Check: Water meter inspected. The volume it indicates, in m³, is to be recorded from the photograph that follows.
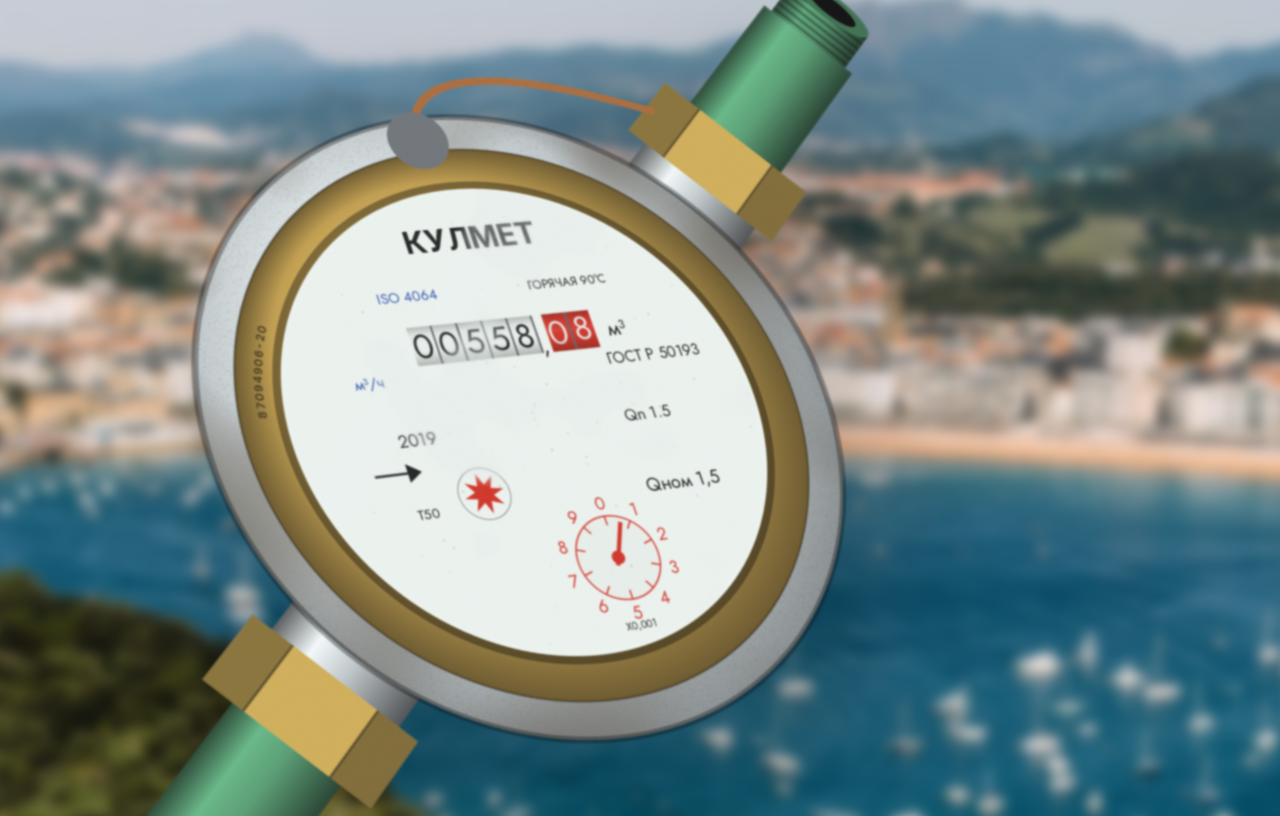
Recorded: 558.080 m³
